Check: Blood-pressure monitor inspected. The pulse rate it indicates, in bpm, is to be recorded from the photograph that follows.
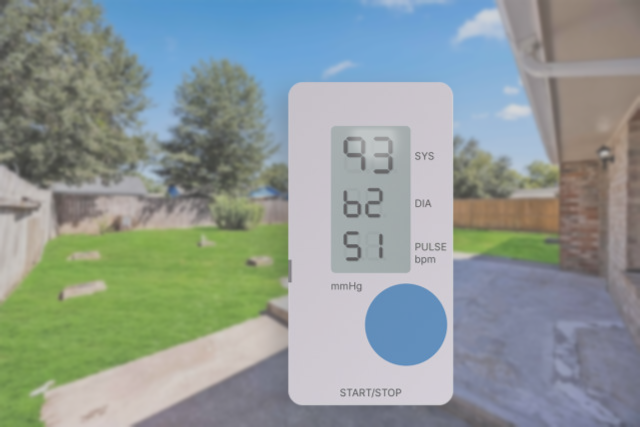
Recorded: 51 bpm
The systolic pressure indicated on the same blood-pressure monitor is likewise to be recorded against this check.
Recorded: 93 mmHg
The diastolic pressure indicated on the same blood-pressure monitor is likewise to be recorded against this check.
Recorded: 62 mmHg
